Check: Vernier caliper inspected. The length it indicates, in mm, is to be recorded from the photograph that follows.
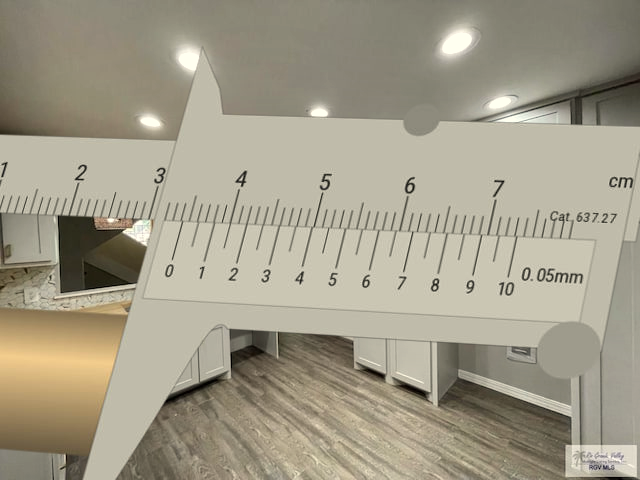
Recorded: 34.2 mm
